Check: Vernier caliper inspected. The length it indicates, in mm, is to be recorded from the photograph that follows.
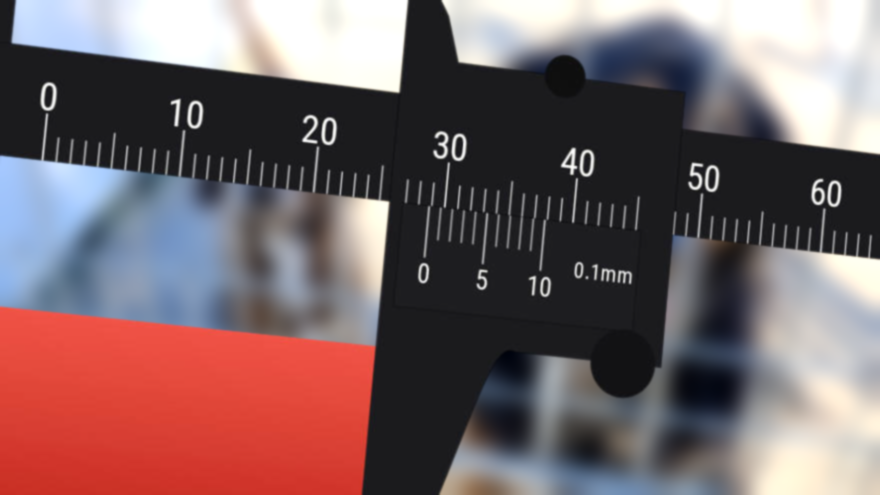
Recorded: 28.8 mm
